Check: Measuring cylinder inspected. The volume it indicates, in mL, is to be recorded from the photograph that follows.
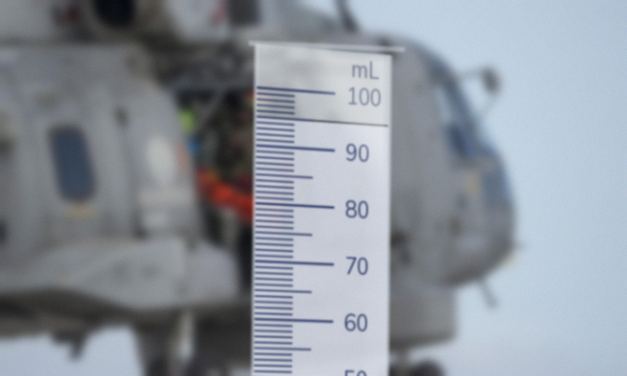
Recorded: 95 mL
